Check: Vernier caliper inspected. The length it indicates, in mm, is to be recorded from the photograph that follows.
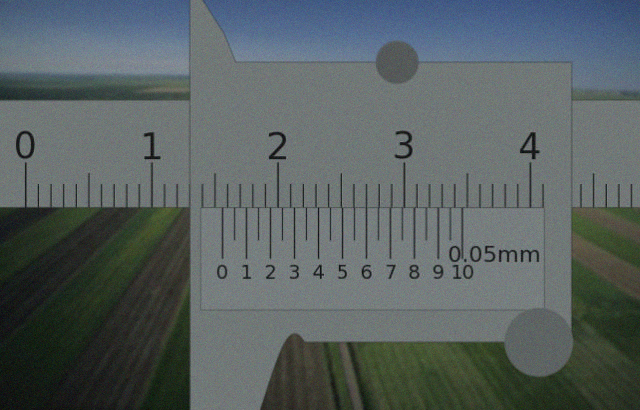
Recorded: 15.6 mm
